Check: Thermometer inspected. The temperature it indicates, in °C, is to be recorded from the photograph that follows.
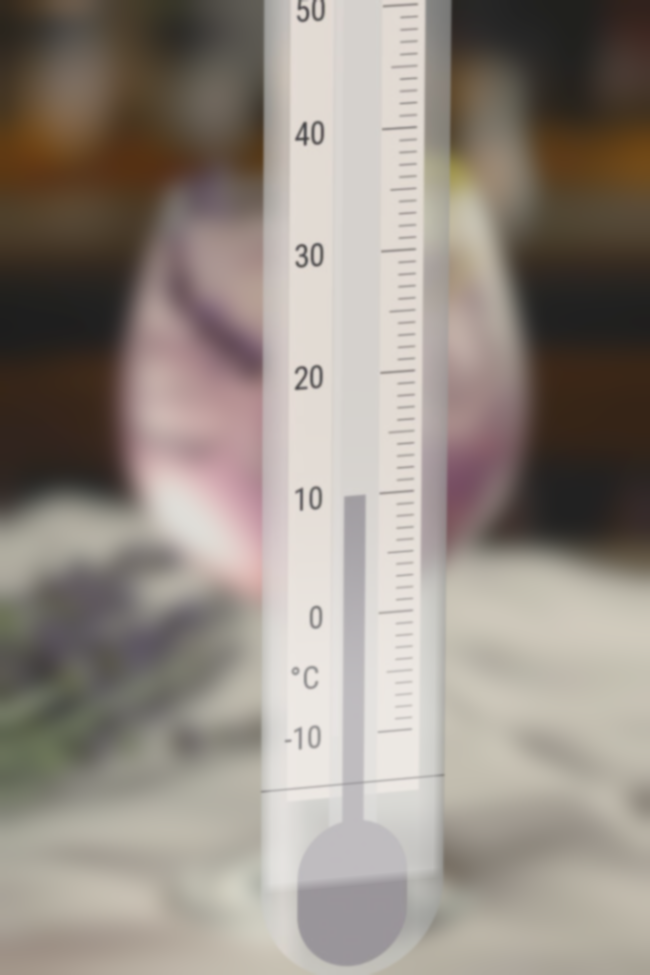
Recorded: 10 °C
